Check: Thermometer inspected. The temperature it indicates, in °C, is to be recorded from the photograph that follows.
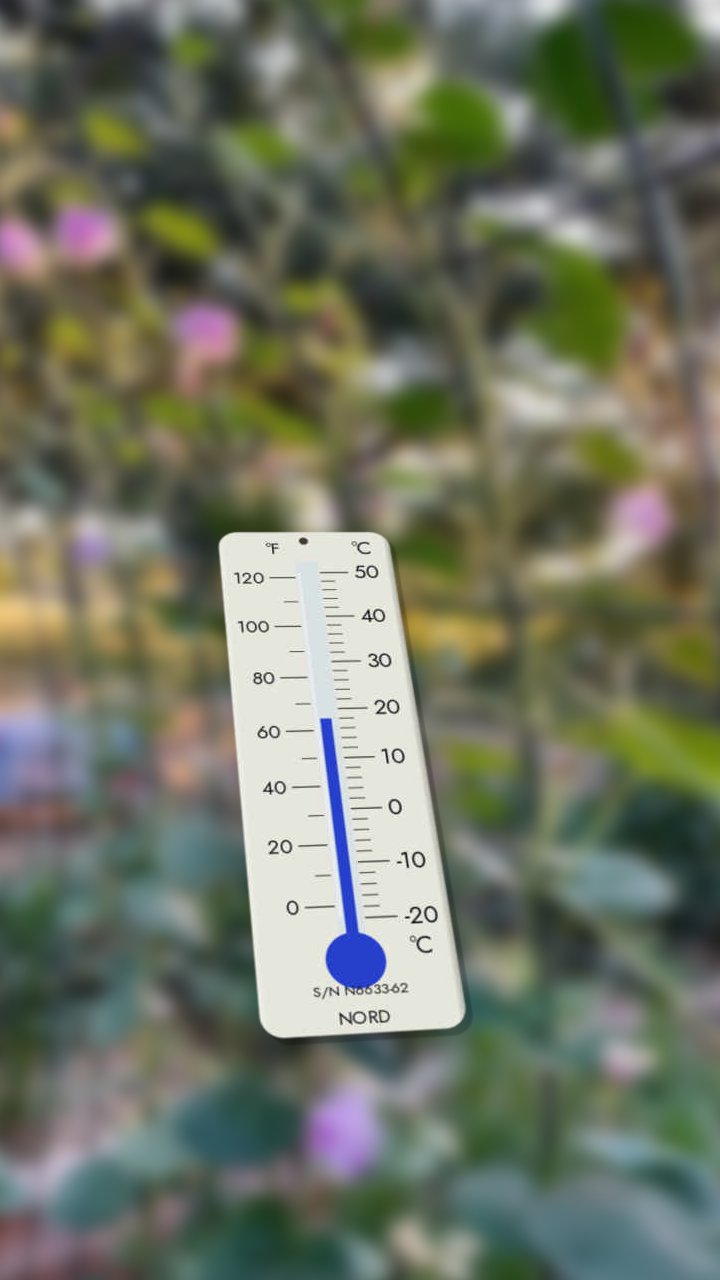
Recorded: 18 °C
